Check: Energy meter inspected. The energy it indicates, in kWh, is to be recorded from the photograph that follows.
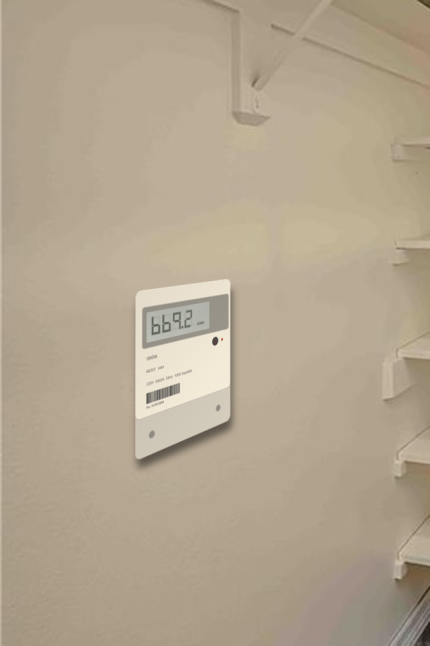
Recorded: 669.2 kWh
